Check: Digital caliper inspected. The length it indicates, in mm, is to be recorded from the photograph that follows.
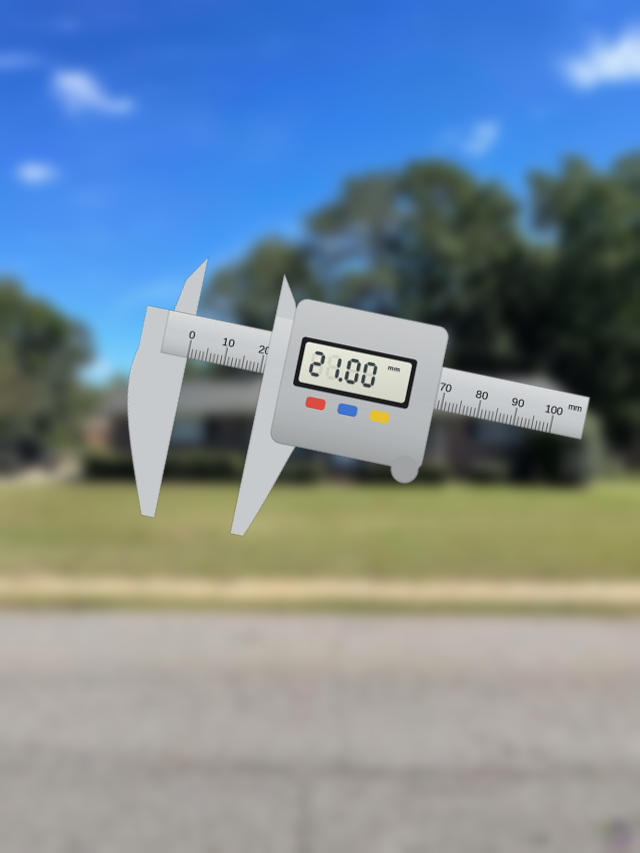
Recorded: 21.00 mm
